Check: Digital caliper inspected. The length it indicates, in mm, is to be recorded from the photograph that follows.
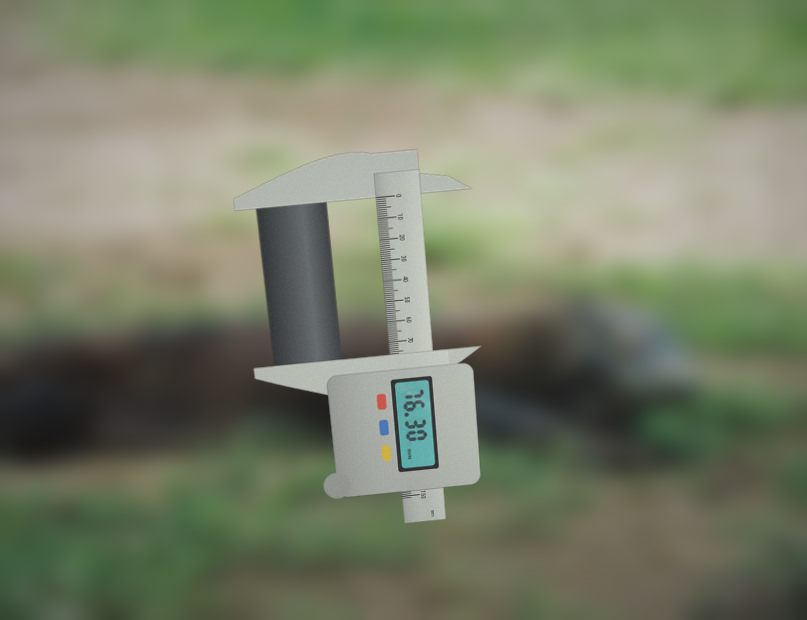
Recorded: 76.30 mm
